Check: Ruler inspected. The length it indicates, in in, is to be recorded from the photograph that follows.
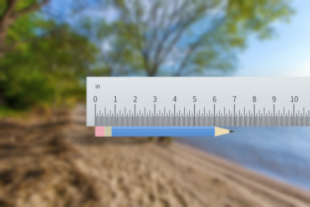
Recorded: 7 in
